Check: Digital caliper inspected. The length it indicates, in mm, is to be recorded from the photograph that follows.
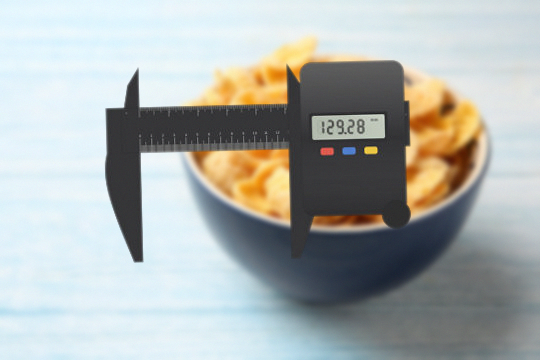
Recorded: 129.28 mm
